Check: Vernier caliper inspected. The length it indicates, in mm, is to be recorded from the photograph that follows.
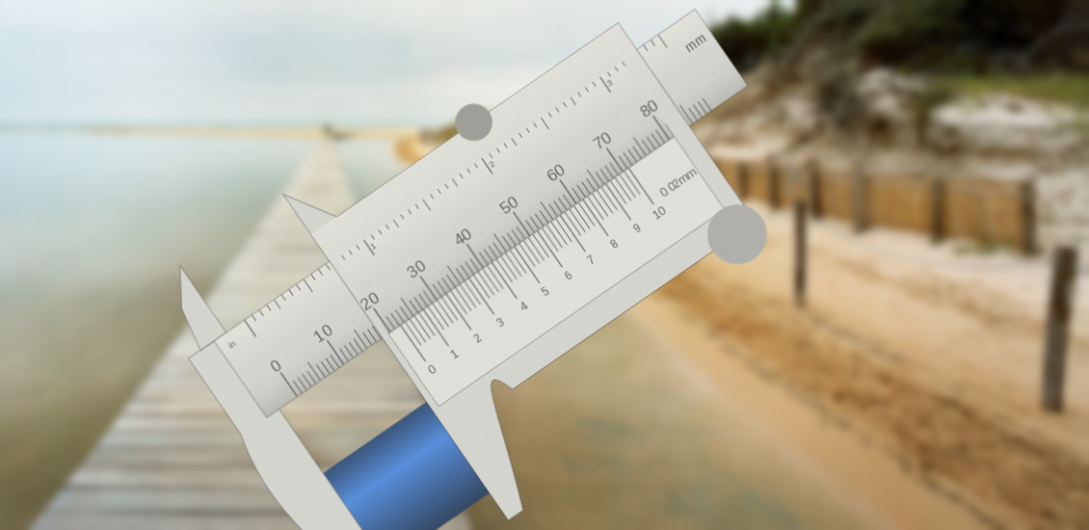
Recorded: 22.2 mm
